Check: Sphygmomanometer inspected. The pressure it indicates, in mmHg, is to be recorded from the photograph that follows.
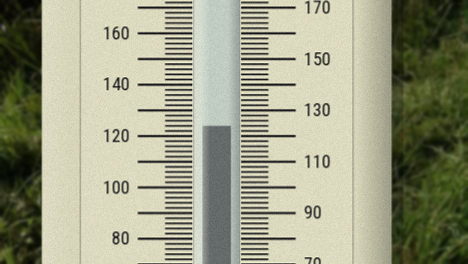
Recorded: 124 mmHg
